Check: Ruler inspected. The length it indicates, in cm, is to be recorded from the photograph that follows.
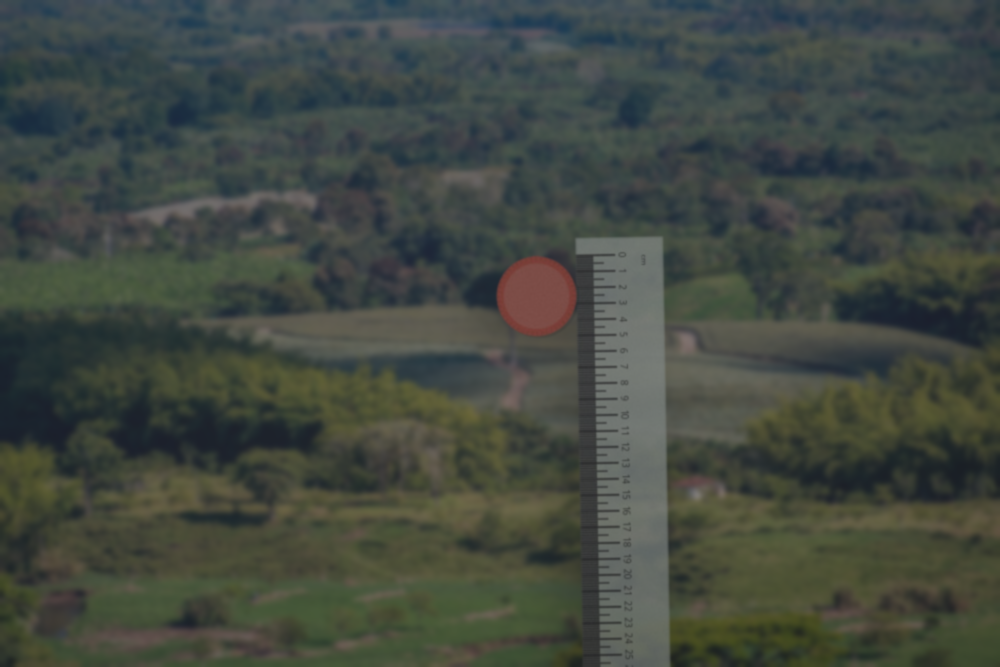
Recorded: 5 cm
